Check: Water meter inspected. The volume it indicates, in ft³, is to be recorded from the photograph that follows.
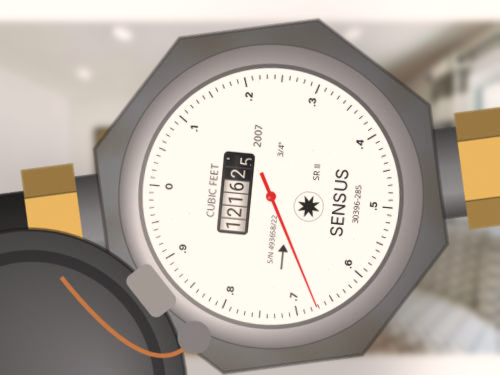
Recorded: 121624.67 ft³
